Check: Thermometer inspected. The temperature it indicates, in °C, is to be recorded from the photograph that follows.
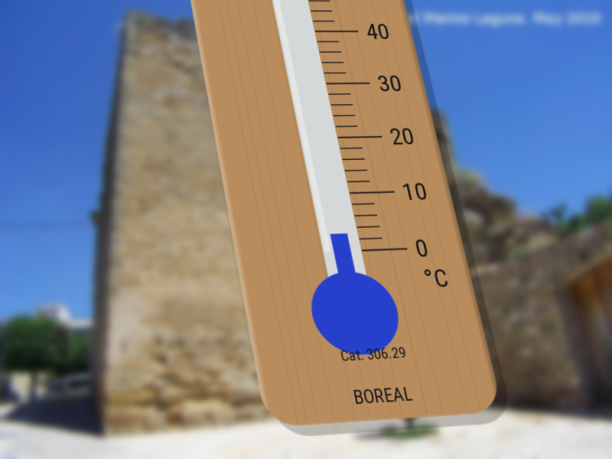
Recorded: 3 °C
